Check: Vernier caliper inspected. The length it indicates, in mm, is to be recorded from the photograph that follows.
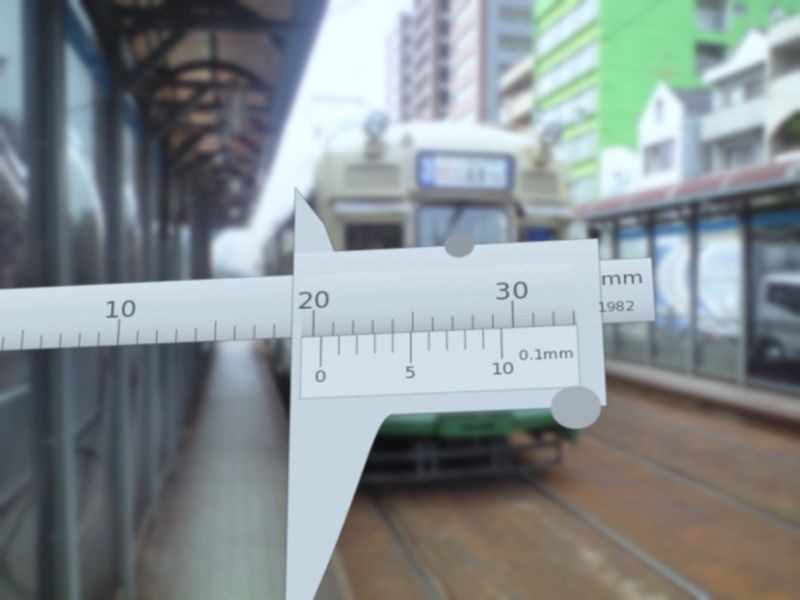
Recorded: 20.4 mm
